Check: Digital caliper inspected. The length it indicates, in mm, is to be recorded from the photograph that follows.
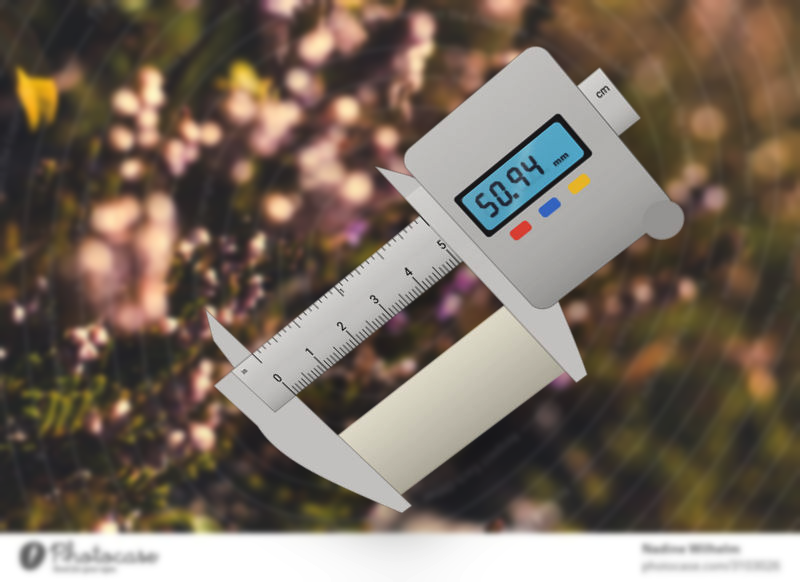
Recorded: 50.94 mm
